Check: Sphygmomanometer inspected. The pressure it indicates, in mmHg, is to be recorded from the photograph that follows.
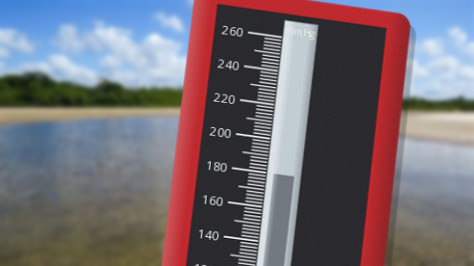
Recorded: 180 mmHg
